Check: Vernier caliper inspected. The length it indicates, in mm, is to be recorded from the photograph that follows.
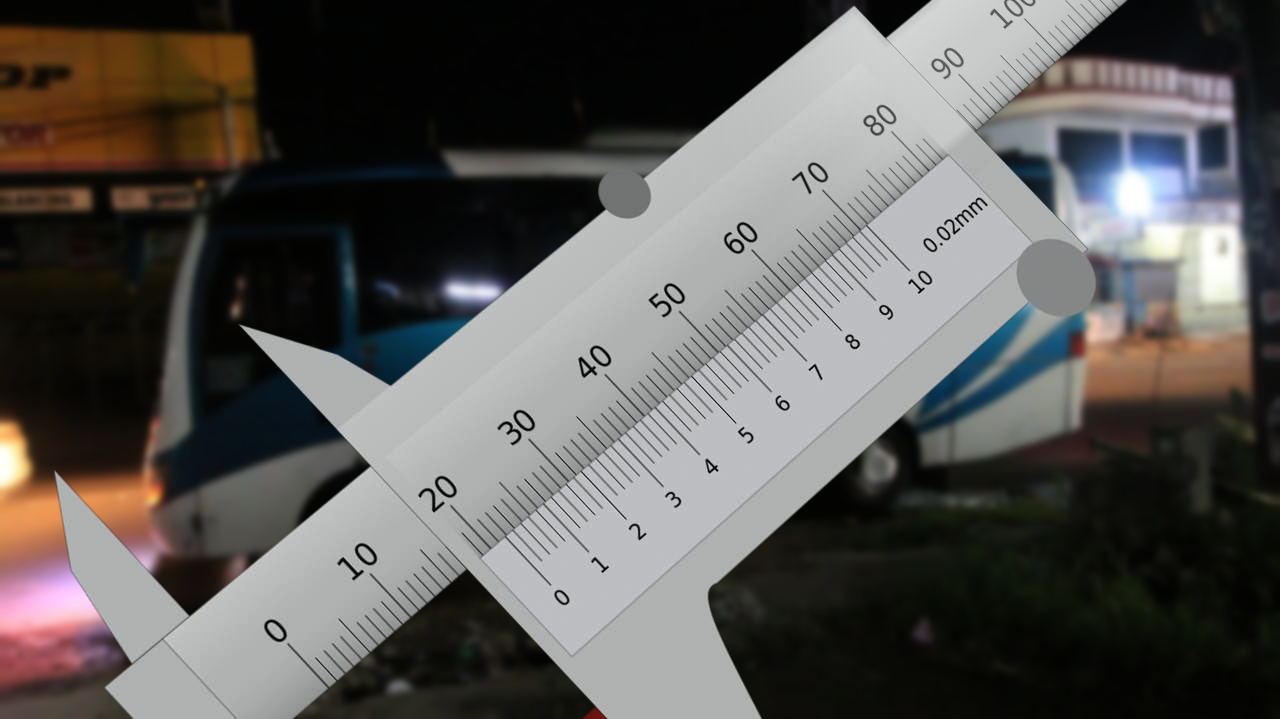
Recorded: 21.8 mm
